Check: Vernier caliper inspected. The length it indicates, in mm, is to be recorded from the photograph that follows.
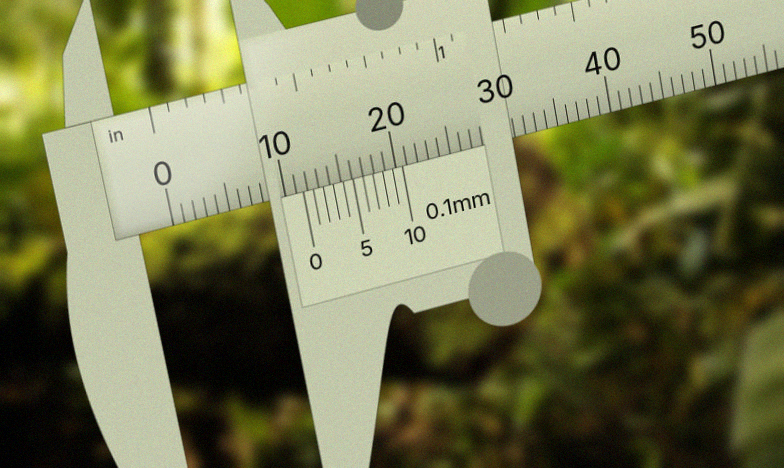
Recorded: 11.6 mm
